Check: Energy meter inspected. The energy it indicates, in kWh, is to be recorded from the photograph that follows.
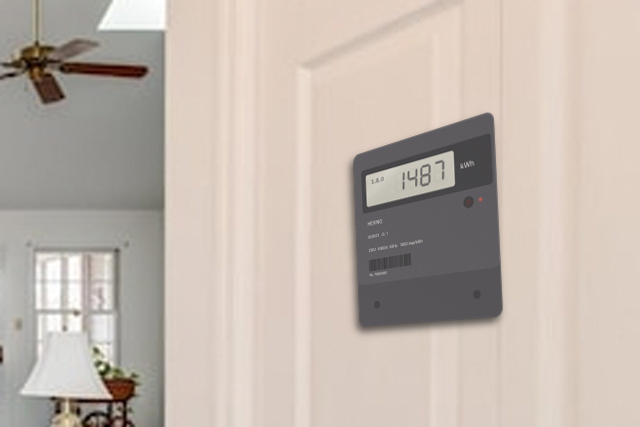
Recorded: 1487 kWh
